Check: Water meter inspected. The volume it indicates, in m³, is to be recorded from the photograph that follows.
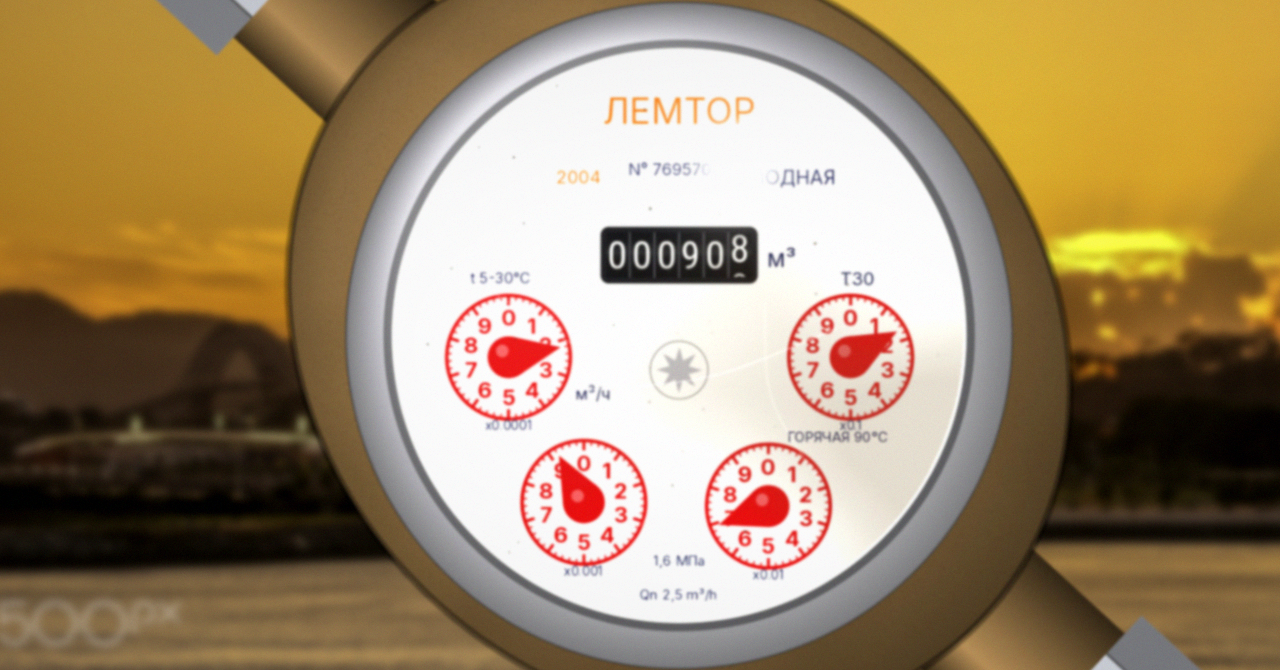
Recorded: 908.1692 m³
